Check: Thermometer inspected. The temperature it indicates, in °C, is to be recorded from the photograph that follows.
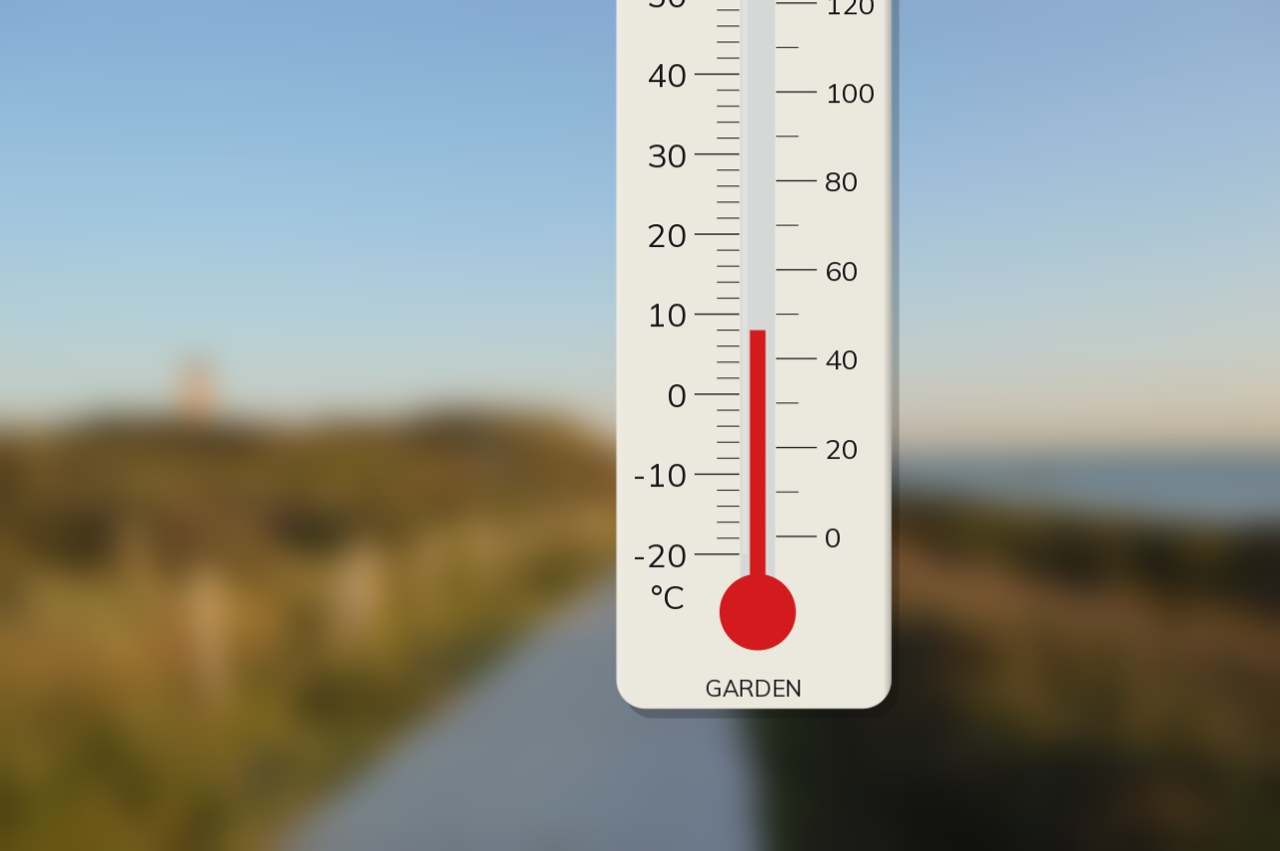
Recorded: 8 °C
